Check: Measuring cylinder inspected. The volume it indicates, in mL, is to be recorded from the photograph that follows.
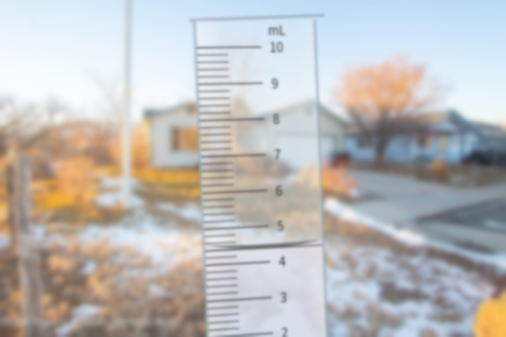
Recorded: 4.4 mL
